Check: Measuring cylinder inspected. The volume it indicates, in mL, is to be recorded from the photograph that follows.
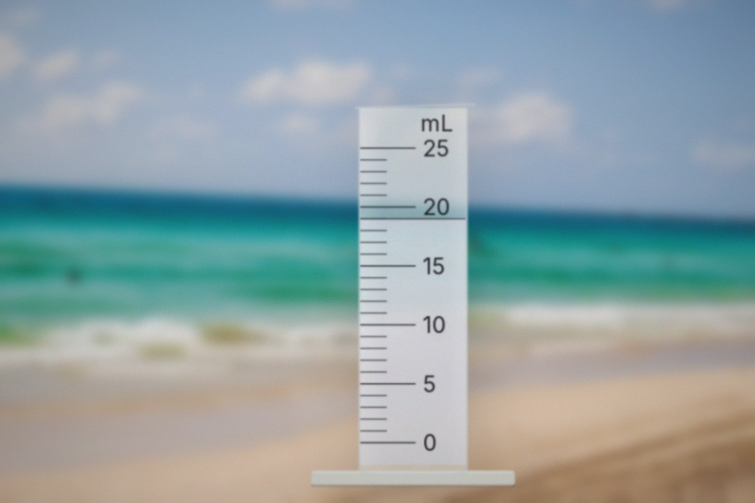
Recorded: 19 mL
